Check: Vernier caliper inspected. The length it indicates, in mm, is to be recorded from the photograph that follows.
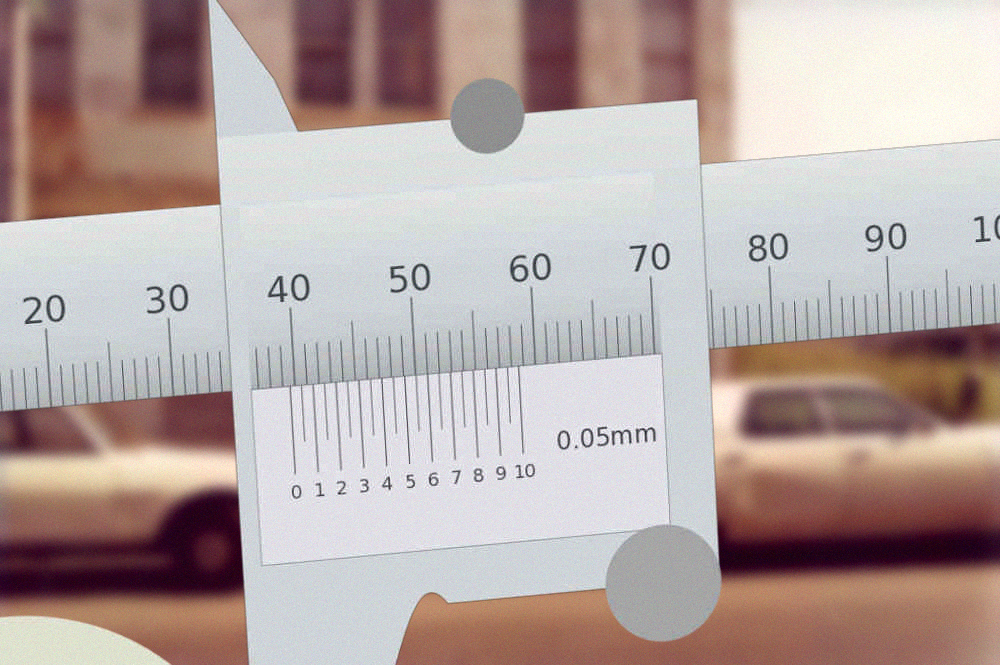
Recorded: 39.6 mm
